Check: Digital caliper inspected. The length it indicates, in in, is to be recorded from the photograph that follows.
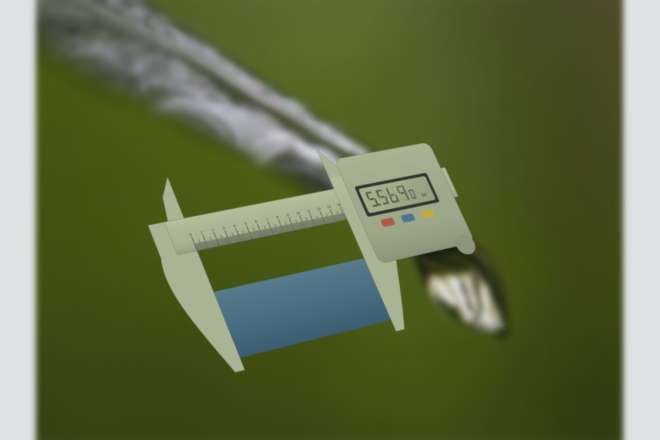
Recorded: 5.5690 in
